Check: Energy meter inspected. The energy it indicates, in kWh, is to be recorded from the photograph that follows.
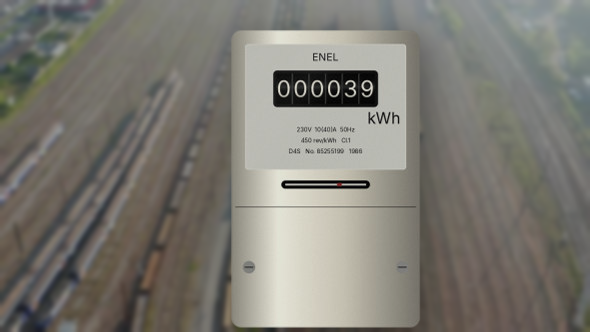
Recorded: 39 kWh
